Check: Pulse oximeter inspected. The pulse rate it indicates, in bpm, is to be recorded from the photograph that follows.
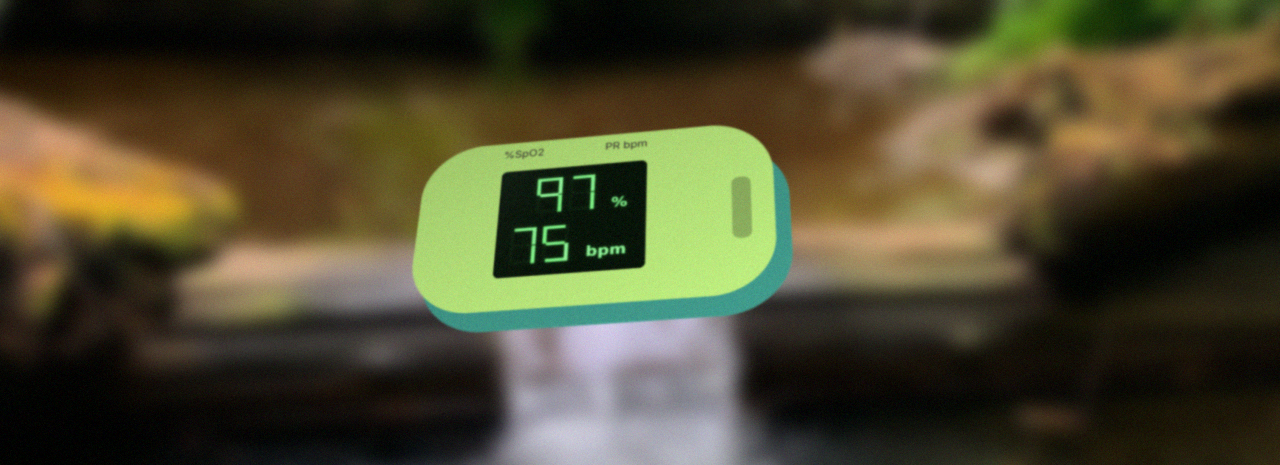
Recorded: 75 bpm
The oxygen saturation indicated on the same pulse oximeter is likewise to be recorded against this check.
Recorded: 97 %
